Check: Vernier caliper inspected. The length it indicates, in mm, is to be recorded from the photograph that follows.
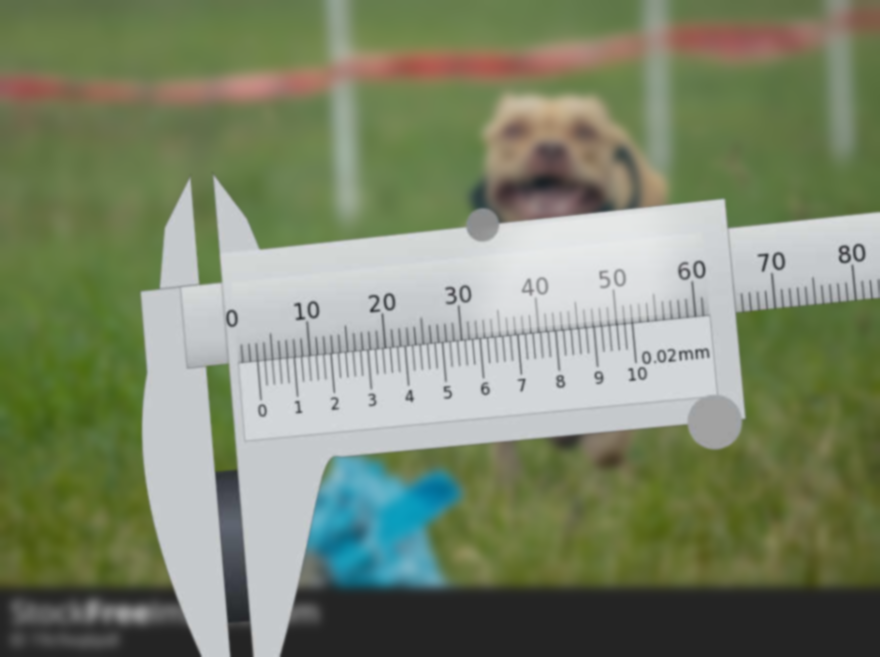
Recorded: 3.0 mm
